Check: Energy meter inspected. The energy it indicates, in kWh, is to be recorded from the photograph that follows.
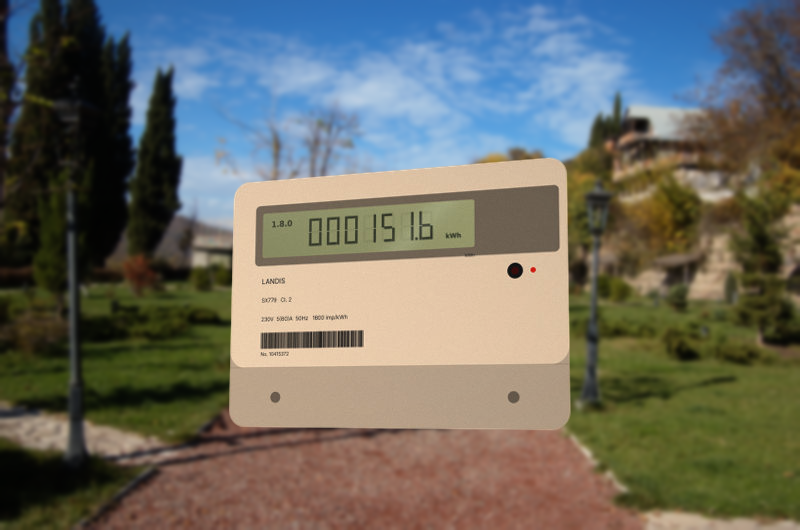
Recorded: 151.6 kWh
